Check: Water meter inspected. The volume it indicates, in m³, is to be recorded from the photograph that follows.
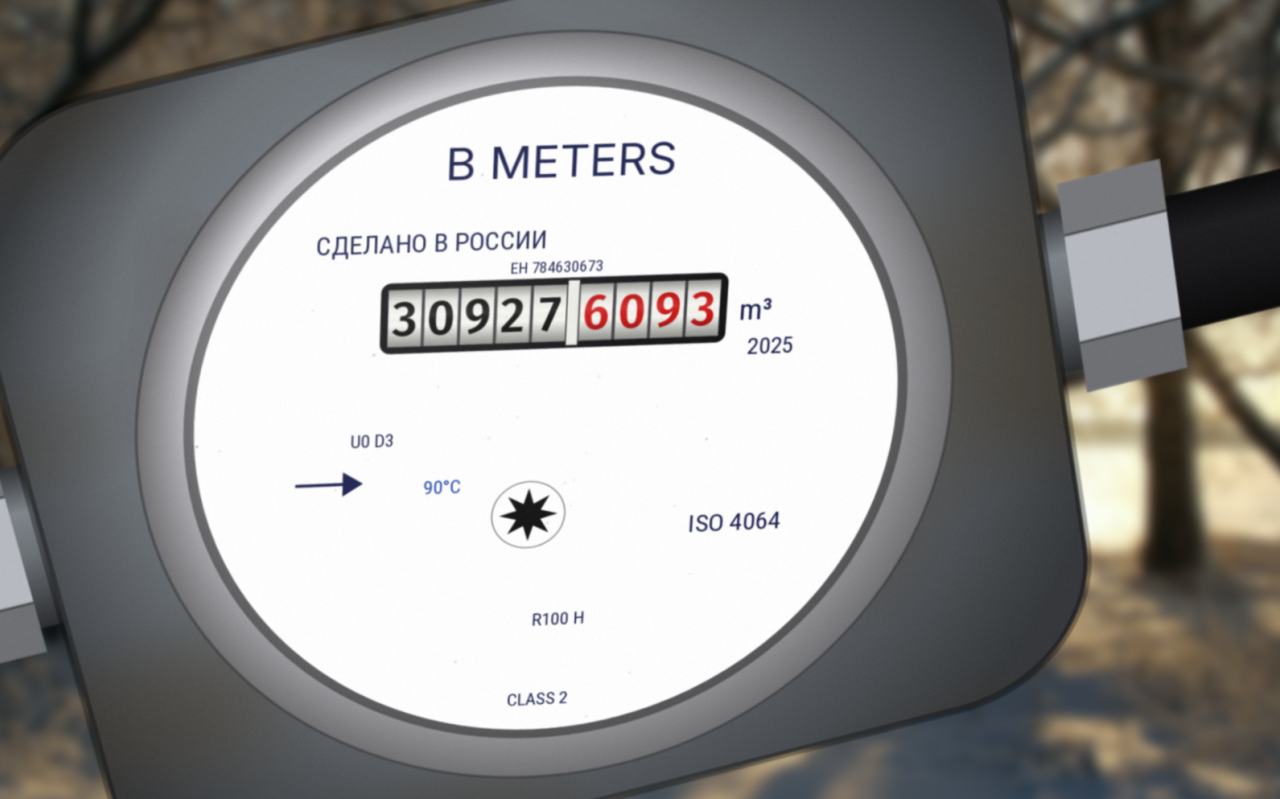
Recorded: 30927.6093 m³
